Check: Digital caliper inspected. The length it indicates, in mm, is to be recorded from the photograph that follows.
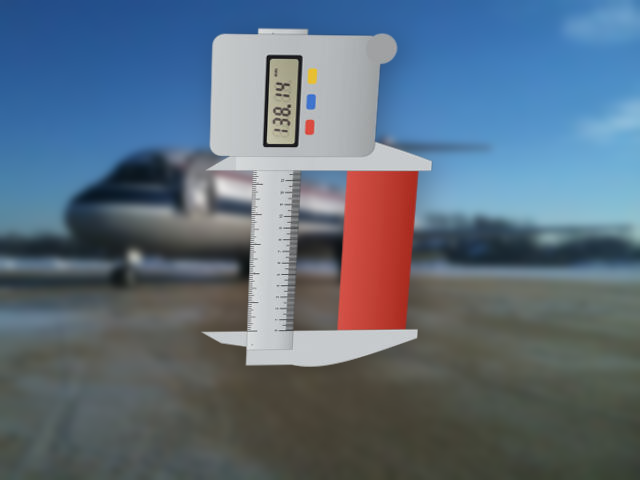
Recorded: 138.14 mm
